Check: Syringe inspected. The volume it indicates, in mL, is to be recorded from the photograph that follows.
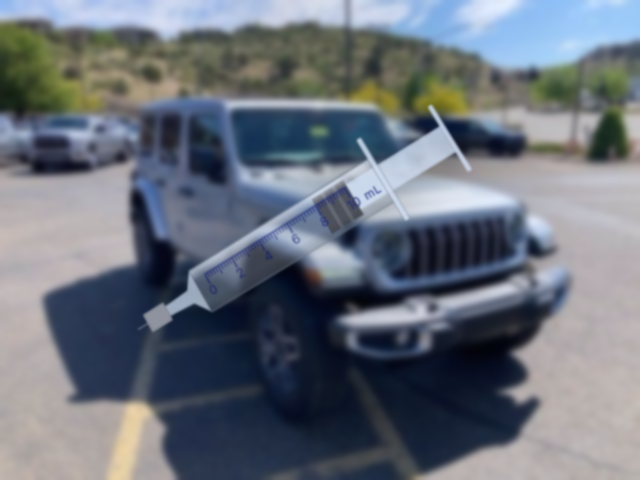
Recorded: 8 mL
